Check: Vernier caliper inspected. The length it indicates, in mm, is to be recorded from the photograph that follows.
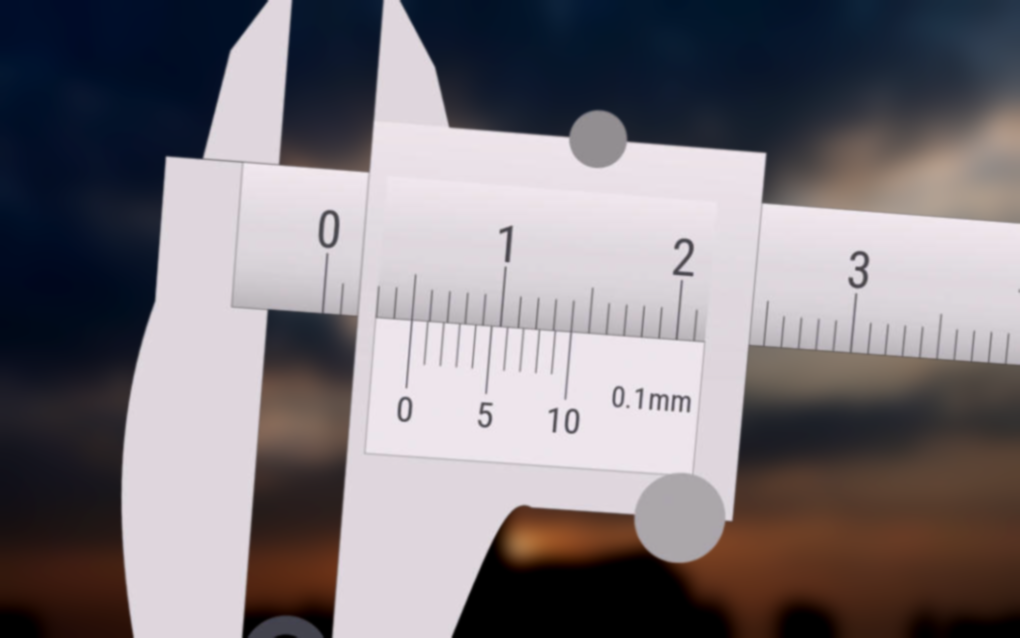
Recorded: 5.0 mm
